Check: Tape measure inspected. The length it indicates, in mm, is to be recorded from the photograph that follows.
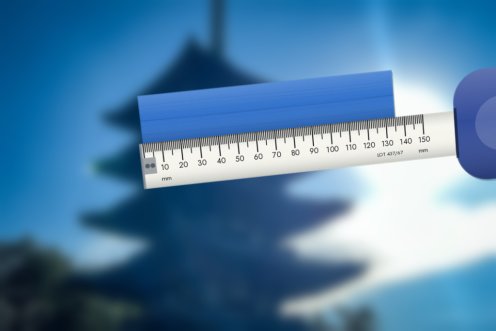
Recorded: 135 mm
